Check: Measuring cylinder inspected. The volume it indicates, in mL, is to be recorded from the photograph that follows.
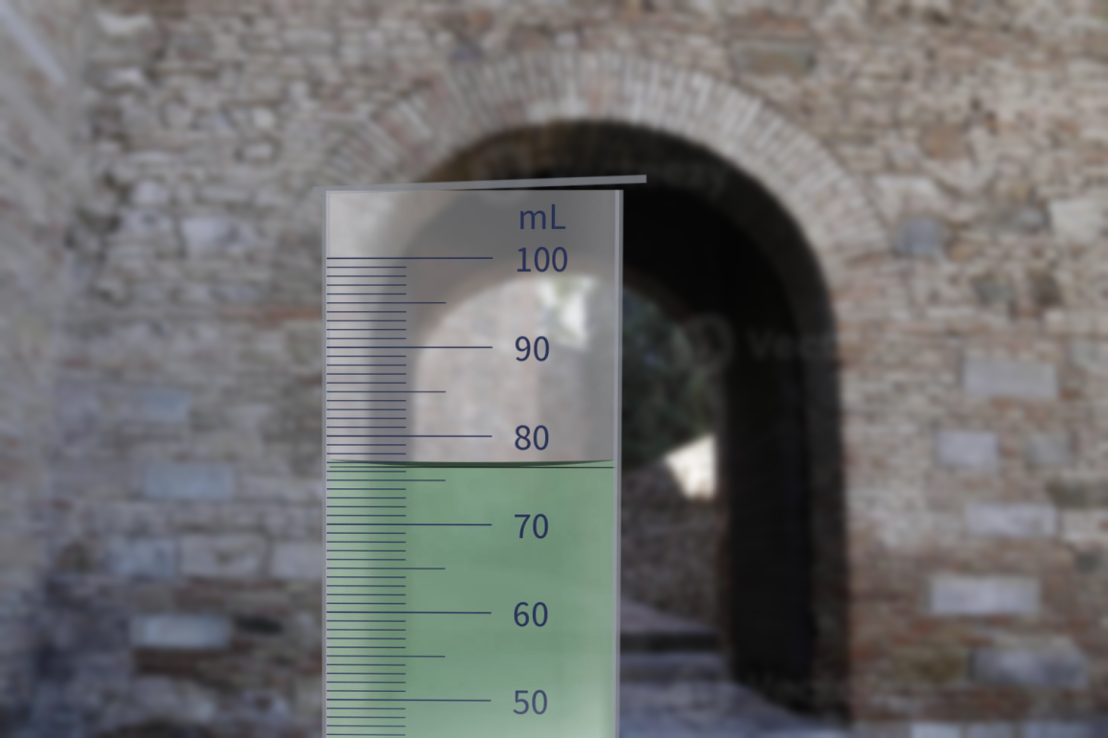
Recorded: 76.5 mL
